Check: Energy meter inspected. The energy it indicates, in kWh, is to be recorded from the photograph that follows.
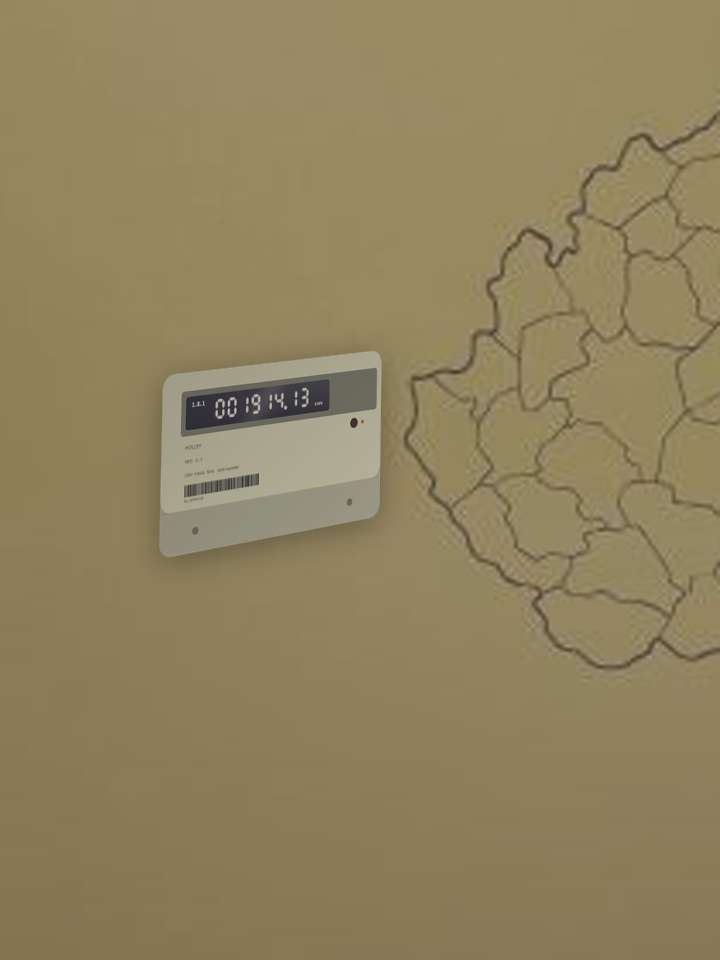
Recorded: 1914.13 kWh
